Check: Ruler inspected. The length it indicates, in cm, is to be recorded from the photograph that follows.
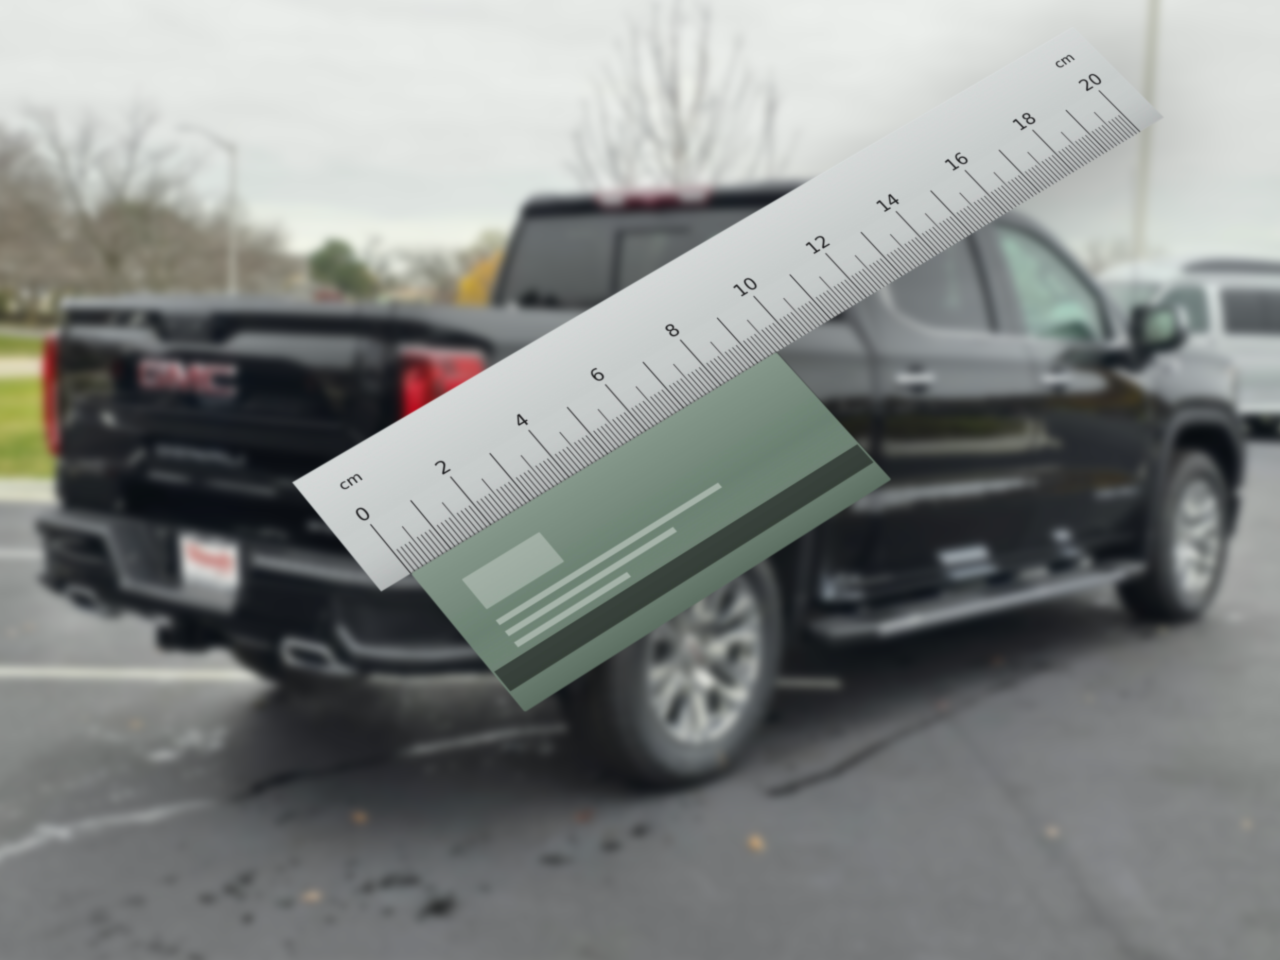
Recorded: 9.5 cm
